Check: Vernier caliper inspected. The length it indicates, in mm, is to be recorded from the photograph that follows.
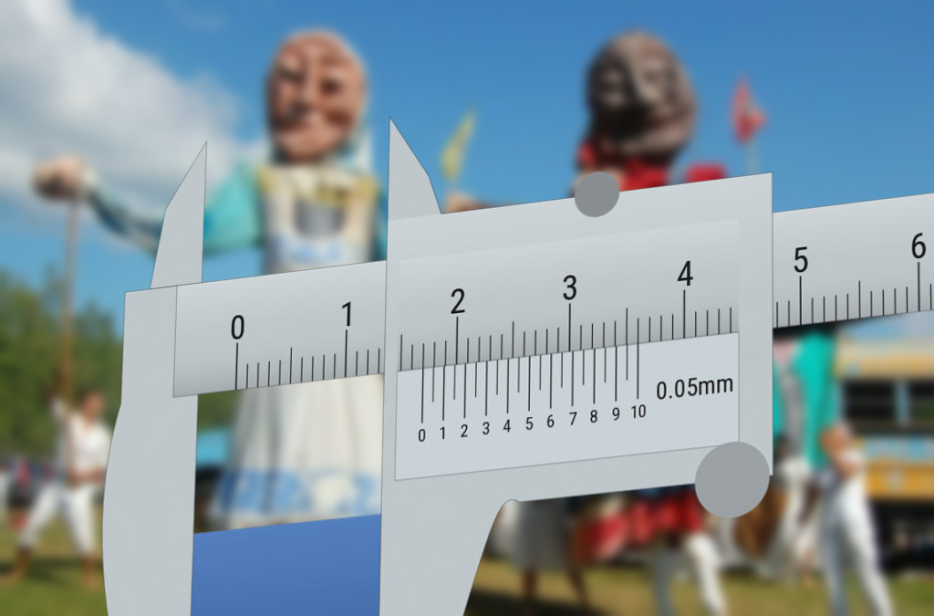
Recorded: 17.0 mm
